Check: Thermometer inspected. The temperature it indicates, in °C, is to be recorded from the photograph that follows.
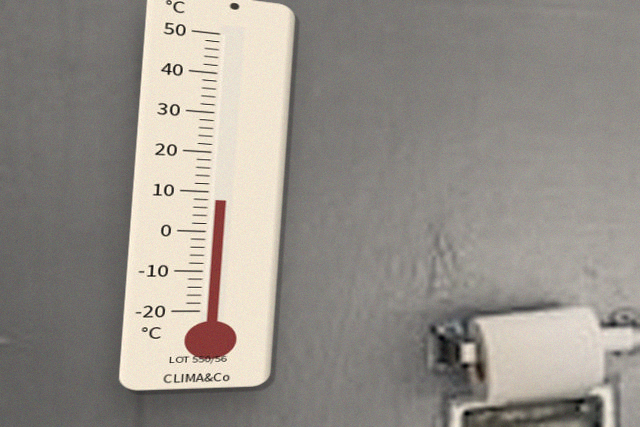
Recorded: 8 °C
